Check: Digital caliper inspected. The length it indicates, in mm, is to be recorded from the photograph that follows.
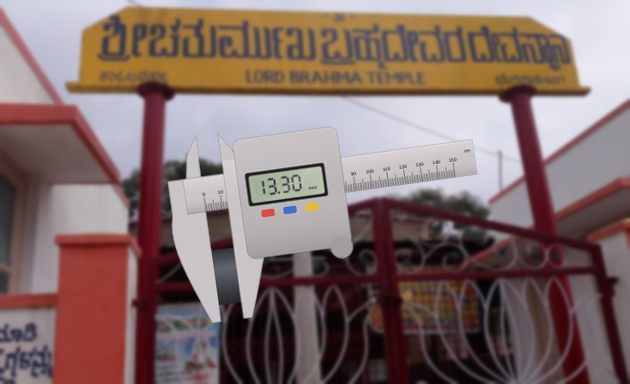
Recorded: 13.30 mm
